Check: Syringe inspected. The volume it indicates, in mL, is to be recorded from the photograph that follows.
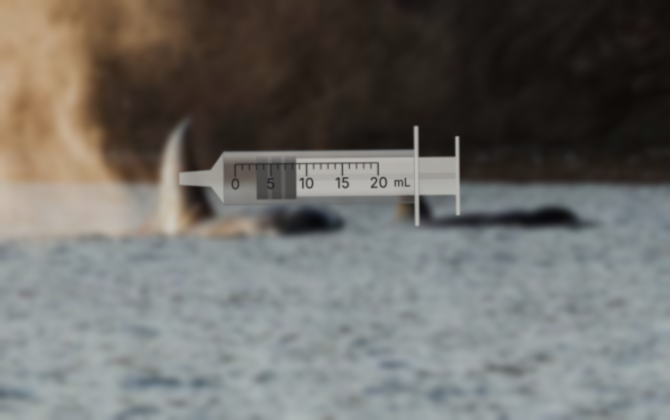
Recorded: 3 mL
